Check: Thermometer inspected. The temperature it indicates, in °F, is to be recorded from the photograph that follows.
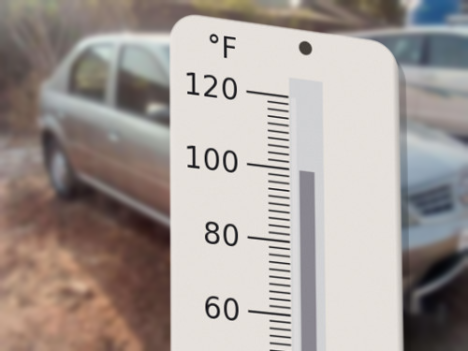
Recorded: 100 °F
